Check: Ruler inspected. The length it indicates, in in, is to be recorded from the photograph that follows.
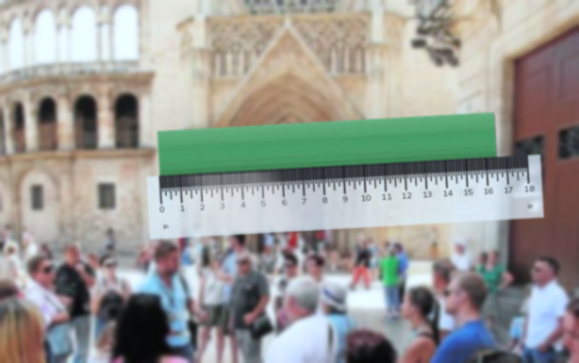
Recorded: 16.5 in
